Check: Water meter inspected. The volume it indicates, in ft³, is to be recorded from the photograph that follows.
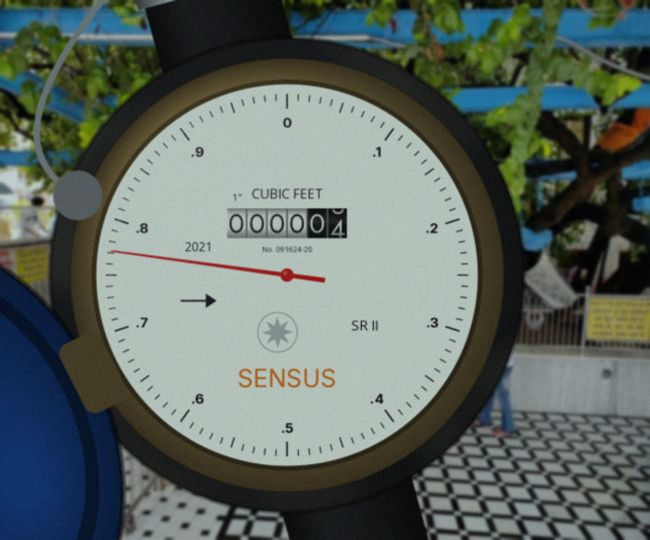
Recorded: 3.77 ft³
